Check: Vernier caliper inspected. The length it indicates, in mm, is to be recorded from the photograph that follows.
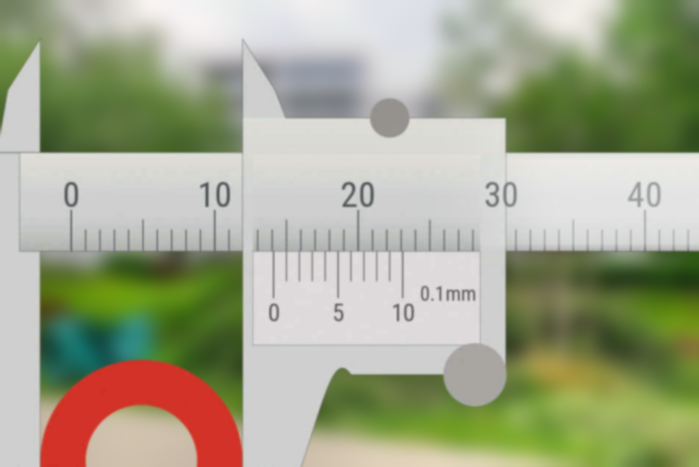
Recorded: 14.1 mm
